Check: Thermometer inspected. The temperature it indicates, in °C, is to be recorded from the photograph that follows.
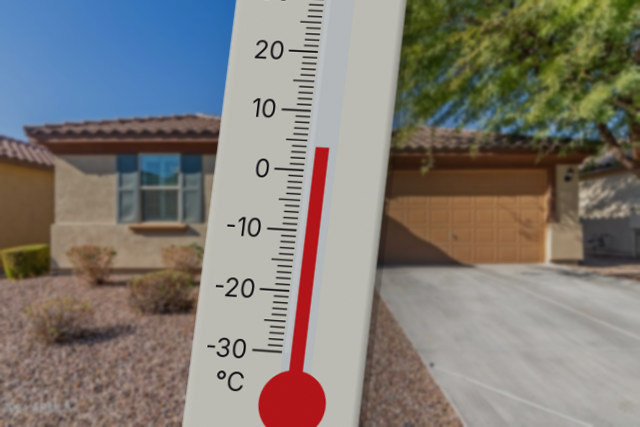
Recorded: 4 °C
